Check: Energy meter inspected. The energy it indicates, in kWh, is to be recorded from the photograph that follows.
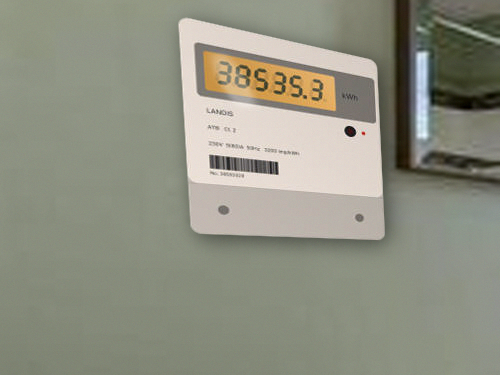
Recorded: 38535.3 kWh
